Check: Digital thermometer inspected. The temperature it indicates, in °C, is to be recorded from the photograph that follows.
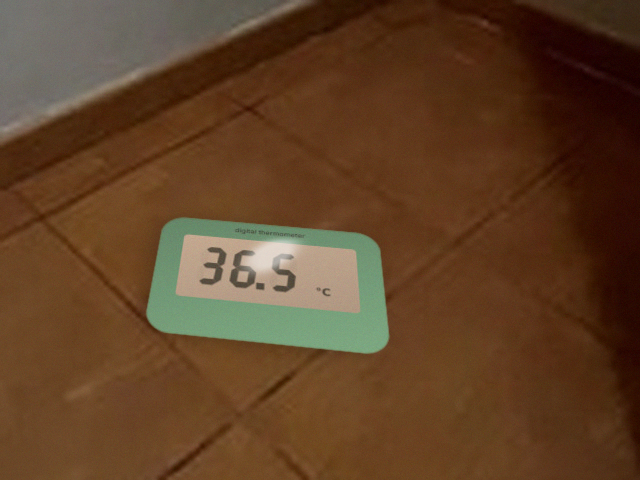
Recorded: 36.5 °C
